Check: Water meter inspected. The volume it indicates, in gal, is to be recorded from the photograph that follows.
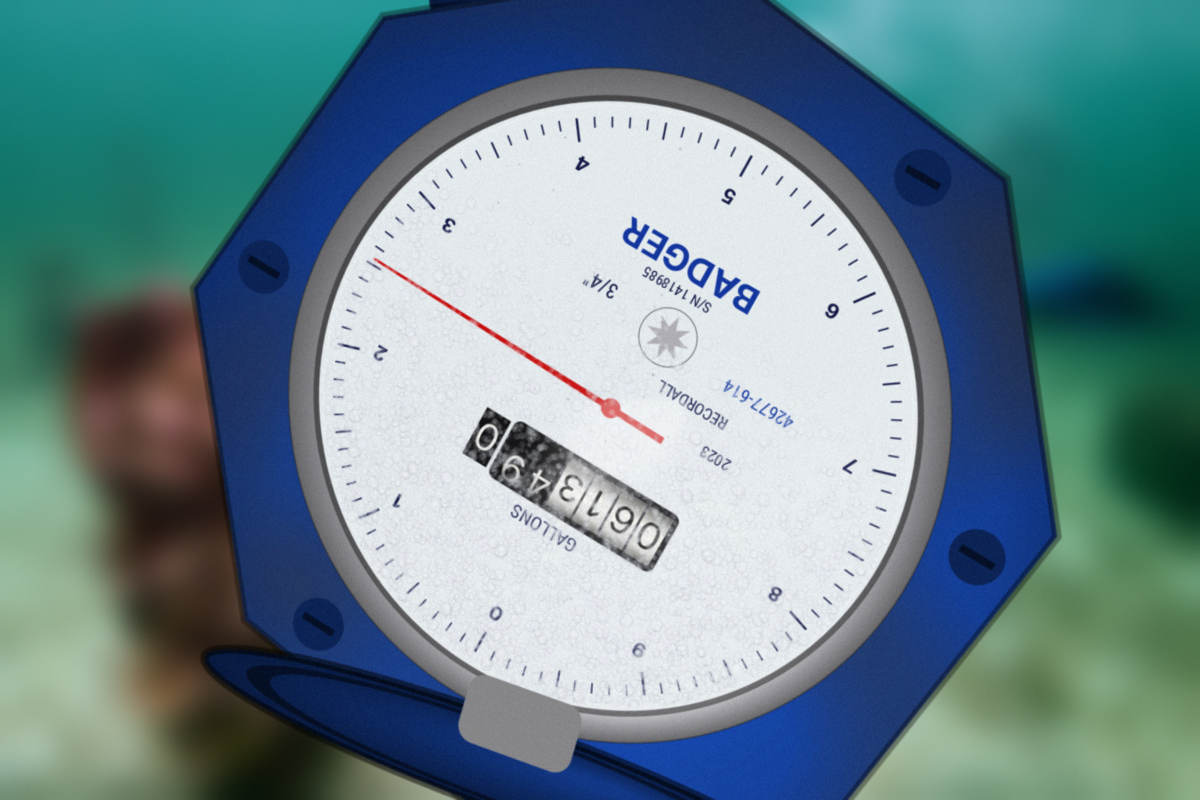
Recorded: 613492.5 gal
